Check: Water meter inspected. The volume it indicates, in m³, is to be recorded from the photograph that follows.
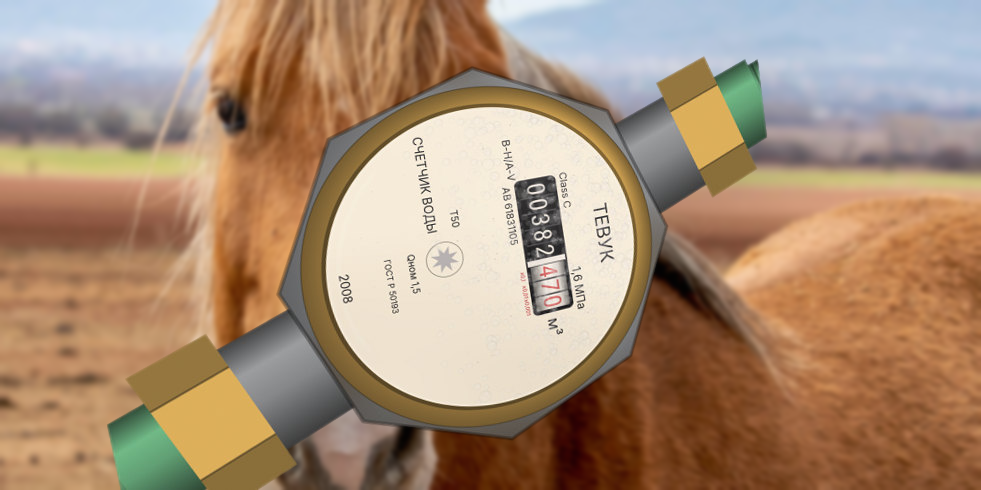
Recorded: 382.470 m³
